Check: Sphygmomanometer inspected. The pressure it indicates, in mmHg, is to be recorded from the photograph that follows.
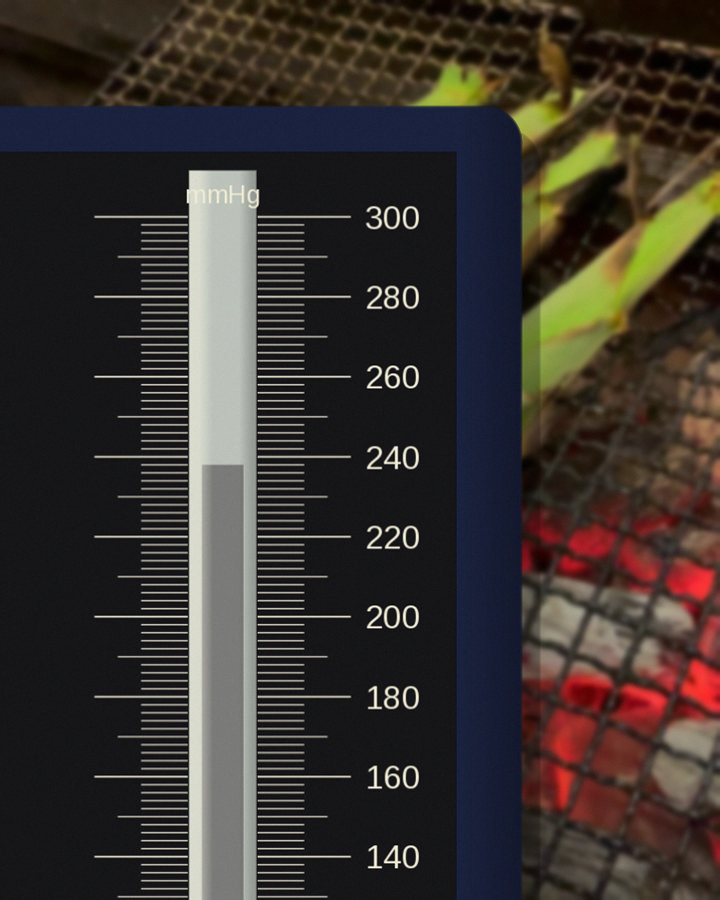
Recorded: 238 mmHg
